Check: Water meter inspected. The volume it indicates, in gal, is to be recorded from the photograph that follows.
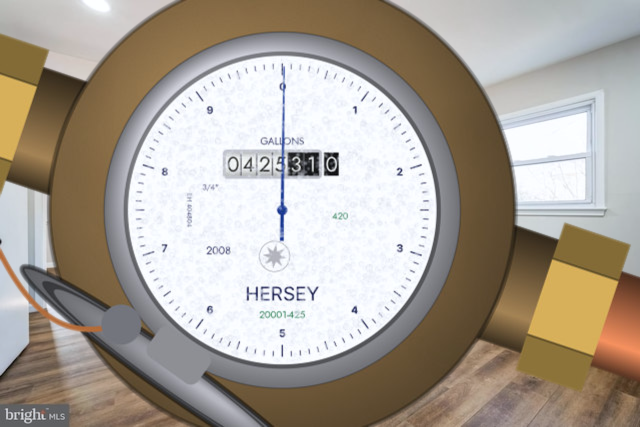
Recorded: 425310.0 gal
